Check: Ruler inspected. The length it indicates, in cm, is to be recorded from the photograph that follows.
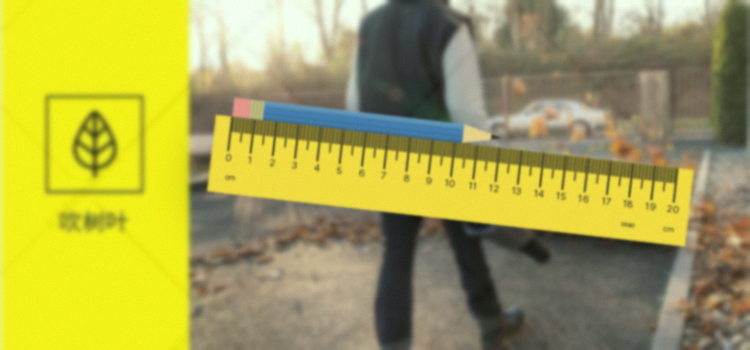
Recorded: 12 cm
